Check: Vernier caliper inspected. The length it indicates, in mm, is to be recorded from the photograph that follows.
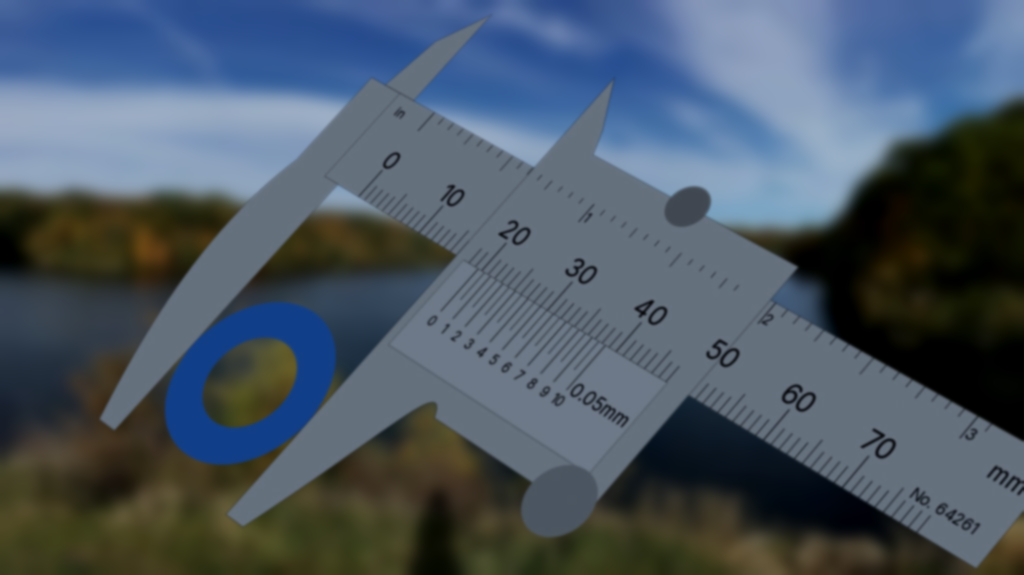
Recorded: 19.5 mm
